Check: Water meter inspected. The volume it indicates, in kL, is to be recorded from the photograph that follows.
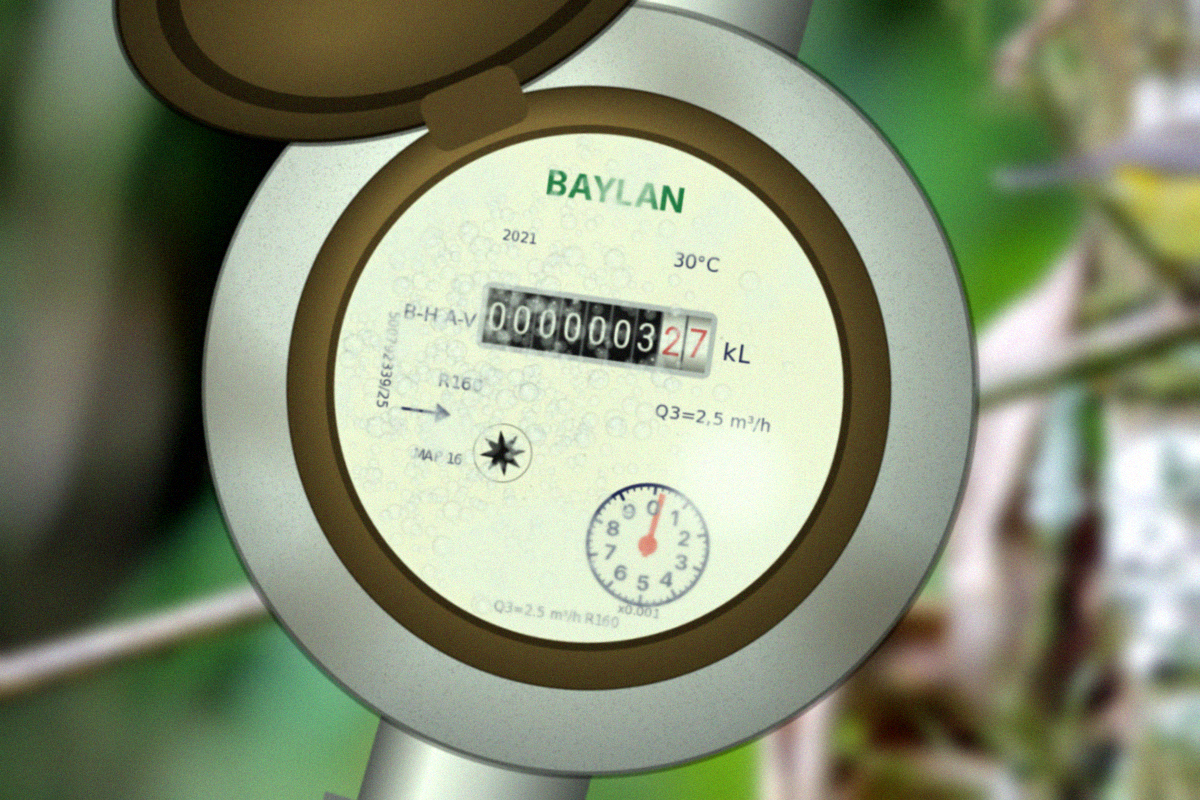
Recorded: 3.270 kL
